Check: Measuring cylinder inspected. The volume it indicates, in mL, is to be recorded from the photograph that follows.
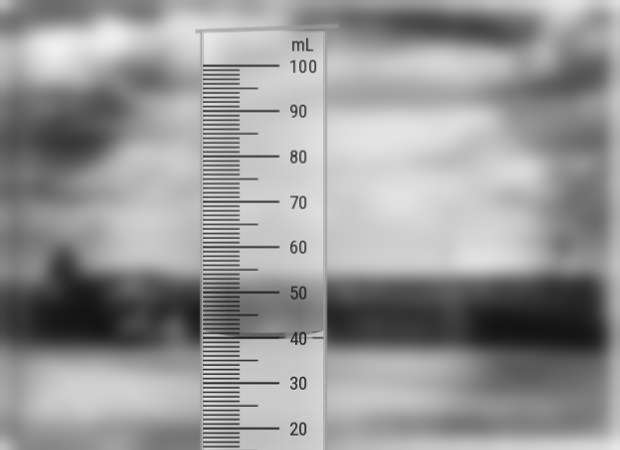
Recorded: 40 mL
